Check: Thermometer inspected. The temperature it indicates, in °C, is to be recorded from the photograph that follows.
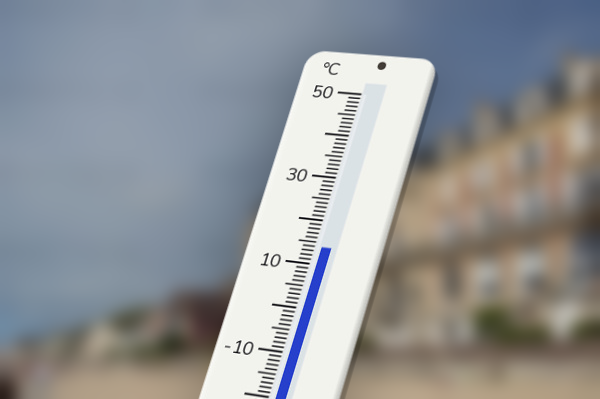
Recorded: 14 °C
